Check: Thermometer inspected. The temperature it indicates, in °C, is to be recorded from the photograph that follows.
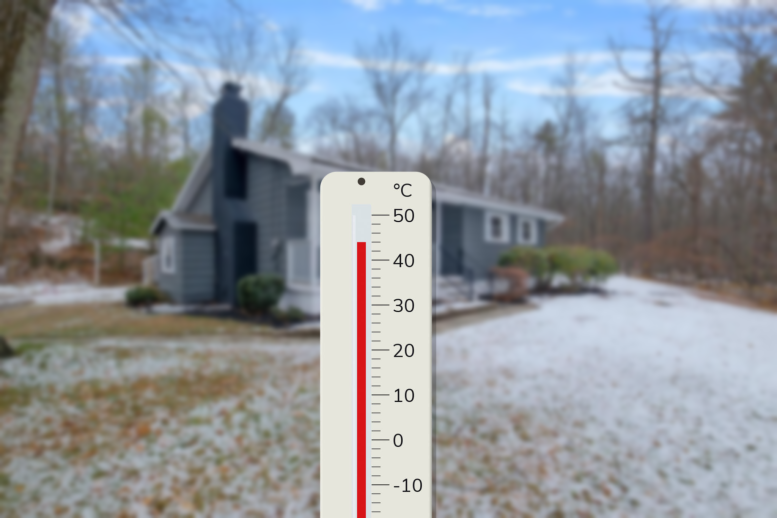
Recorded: 44 °C
